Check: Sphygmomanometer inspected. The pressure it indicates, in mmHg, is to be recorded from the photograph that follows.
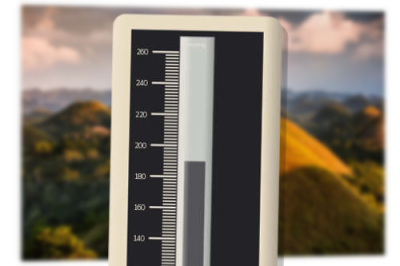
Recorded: 190 mmHg
